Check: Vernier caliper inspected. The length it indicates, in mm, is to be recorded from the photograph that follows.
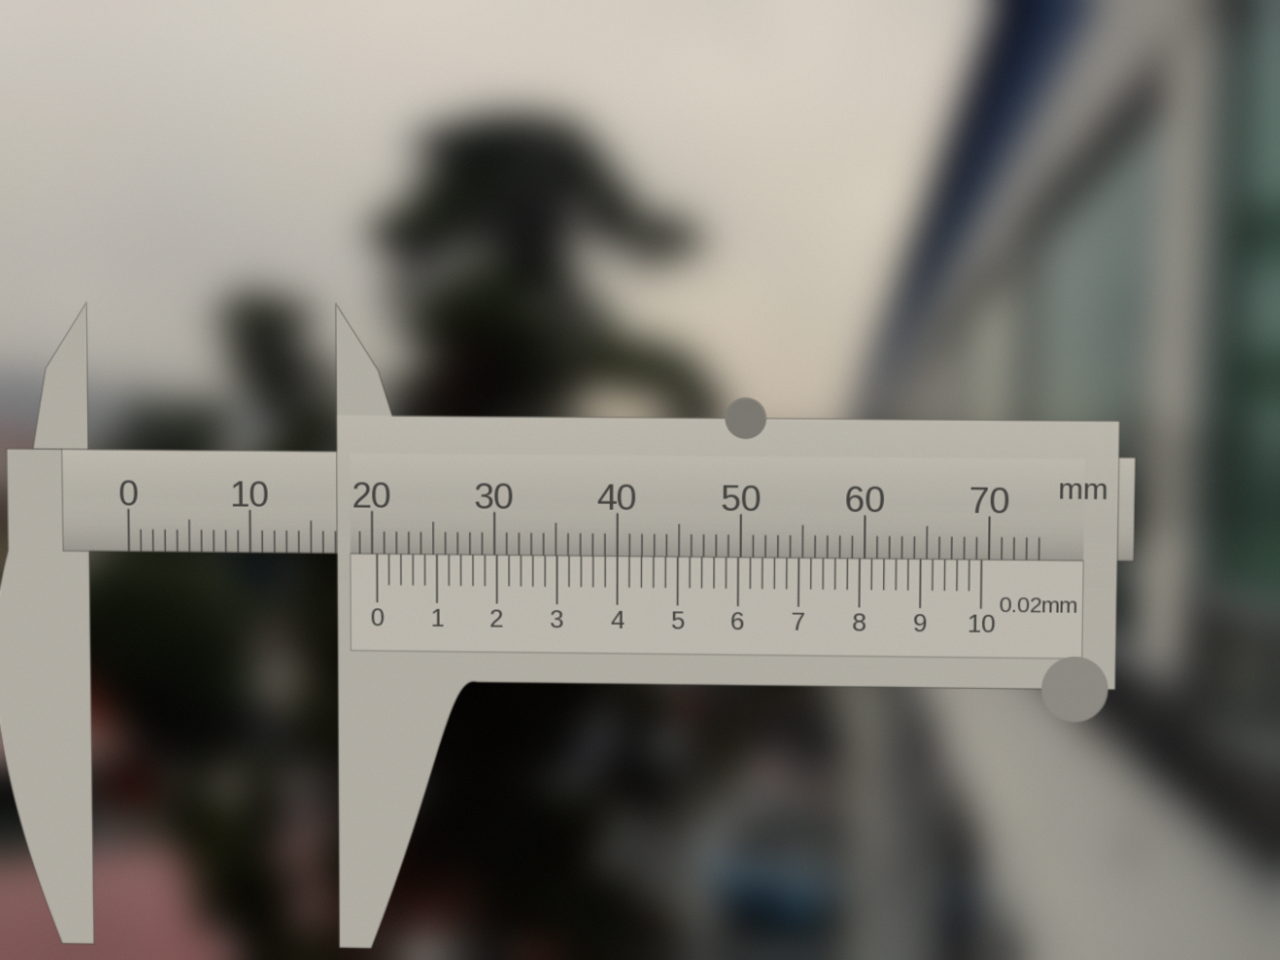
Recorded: 20.4 mm
